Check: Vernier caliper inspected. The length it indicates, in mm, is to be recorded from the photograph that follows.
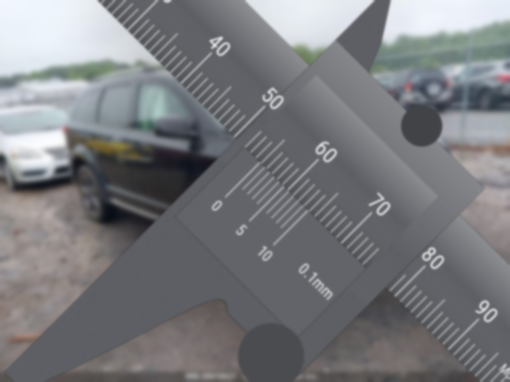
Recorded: 54.8 mm
